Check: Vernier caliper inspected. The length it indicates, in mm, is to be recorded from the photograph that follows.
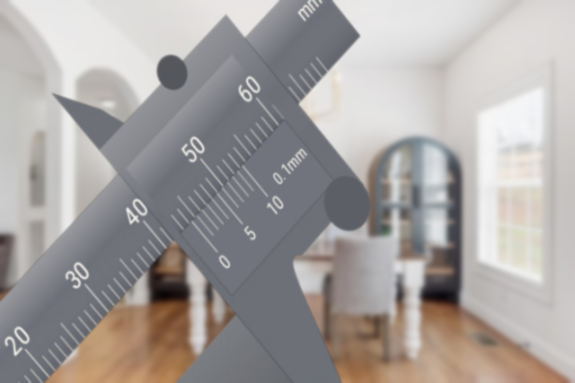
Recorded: 44.4 mm
